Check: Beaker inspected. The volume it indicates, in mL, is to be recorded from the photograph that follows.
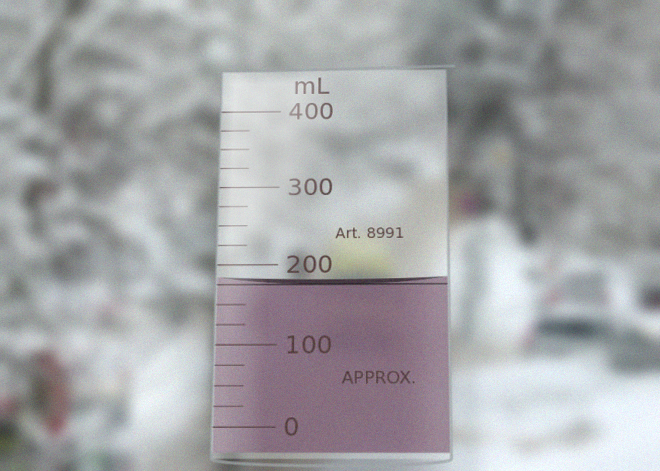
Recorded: 175 mL
